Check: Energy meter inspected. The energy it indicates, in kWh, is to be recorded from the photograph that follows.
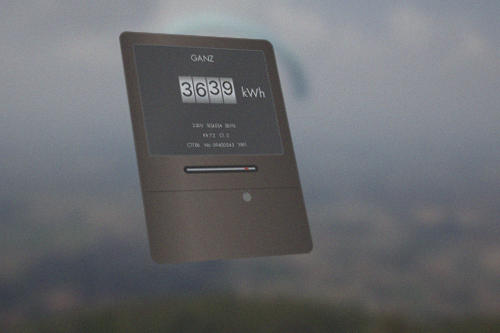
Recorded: 3639 kWh
